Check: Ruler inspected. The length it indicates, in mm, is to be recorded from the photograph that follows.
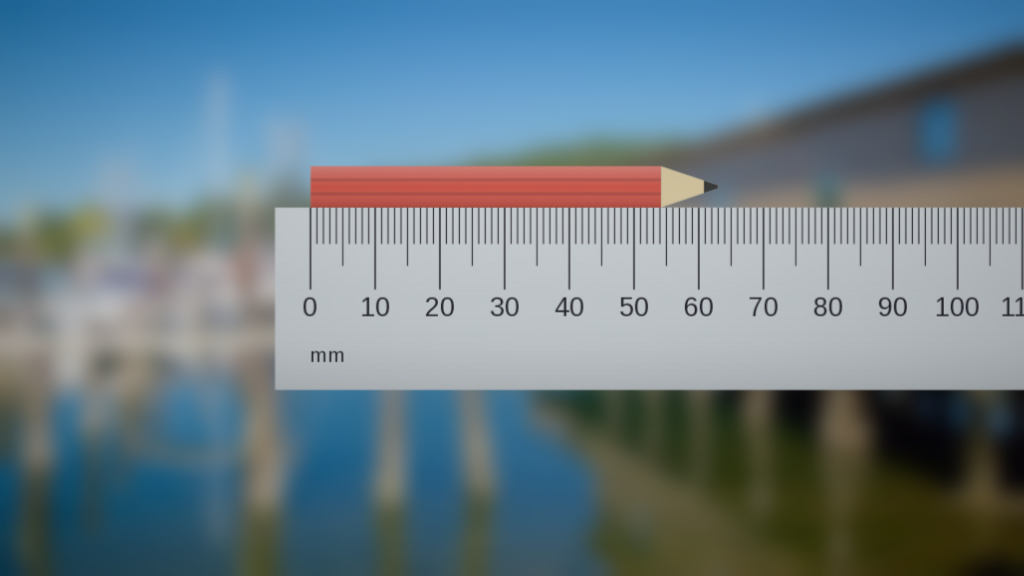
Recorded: 63 mm
